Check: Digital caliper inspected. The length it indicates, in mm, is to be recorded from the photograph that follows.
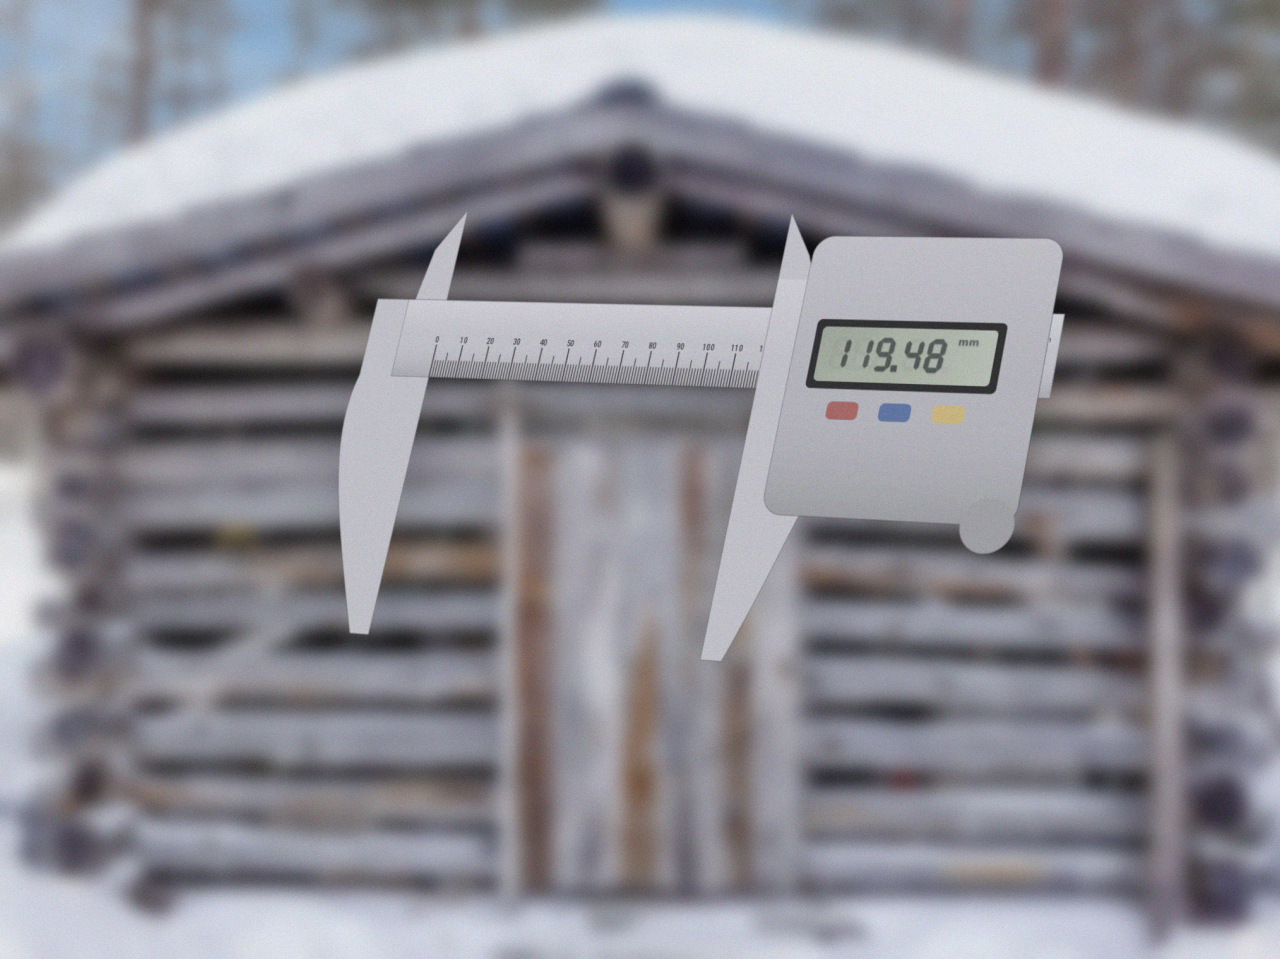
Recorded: 119.48 mm
